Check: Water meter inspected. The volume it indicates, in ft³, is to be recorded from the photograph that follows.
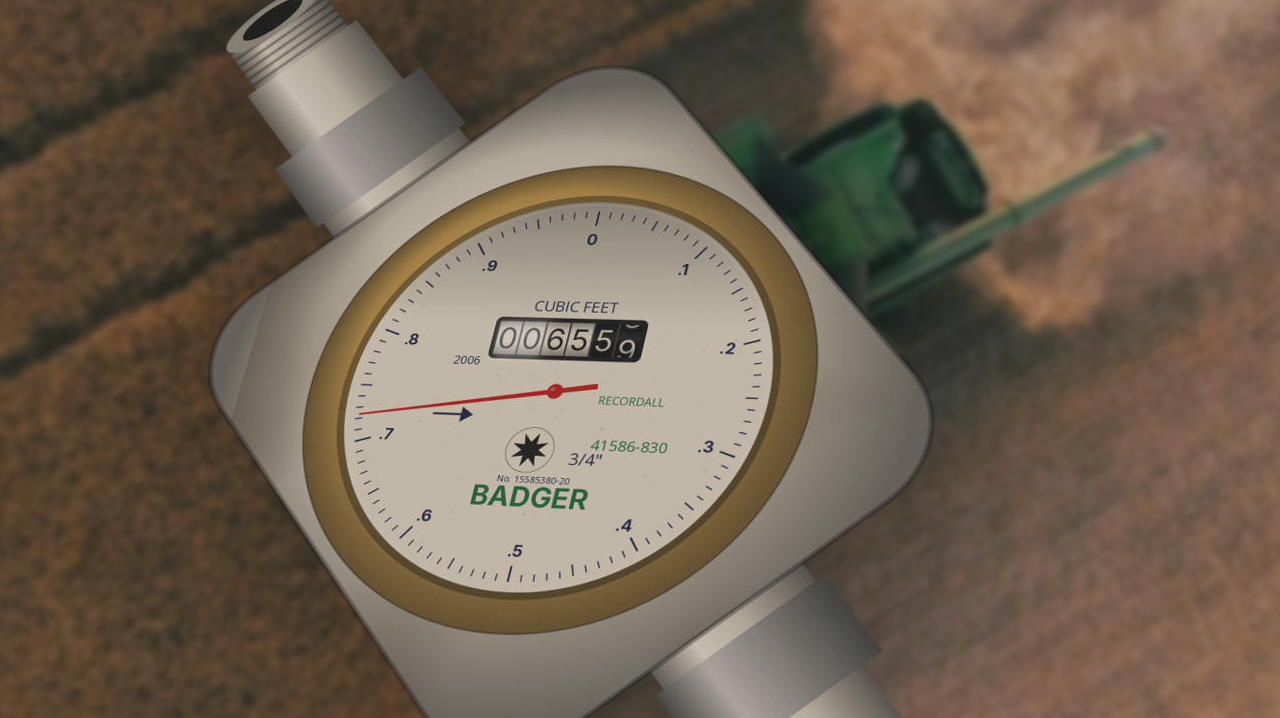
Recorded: 6558.72 ft³
